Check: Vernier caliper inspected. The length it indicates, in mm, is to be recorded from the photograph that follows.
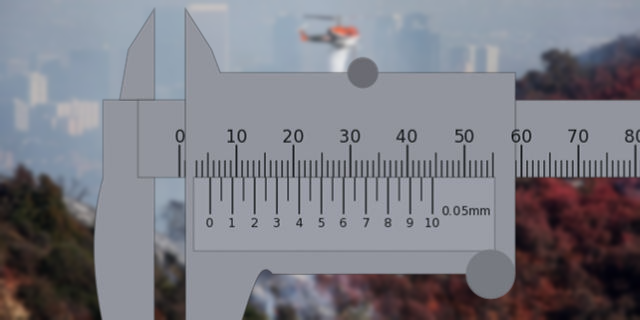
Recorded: 5.4 mm
